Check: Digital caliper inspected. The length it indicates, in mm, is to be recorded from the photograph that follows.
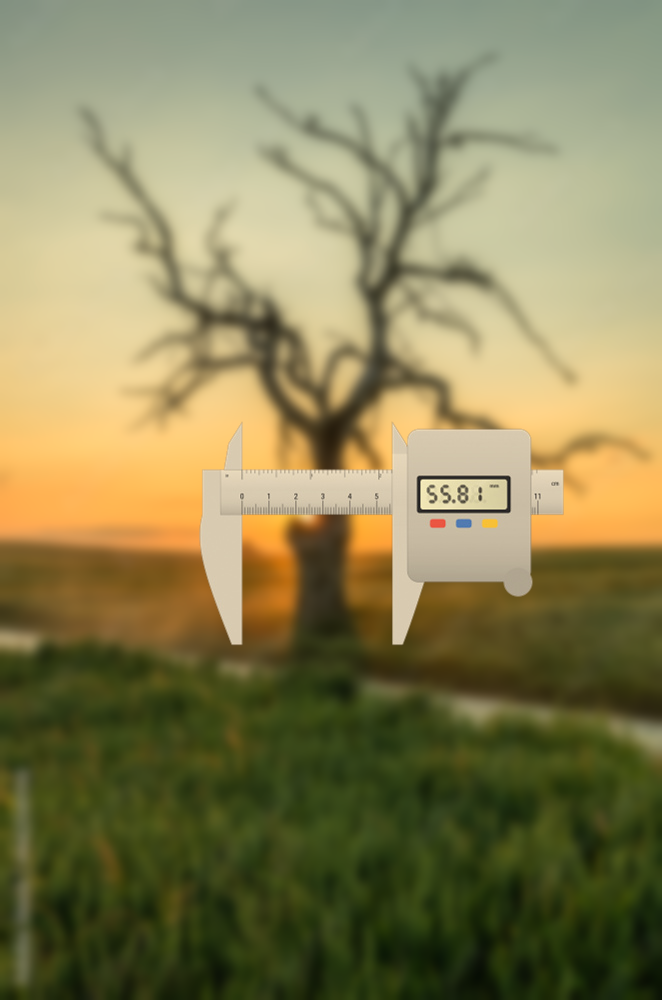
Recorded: 55.81 mm
